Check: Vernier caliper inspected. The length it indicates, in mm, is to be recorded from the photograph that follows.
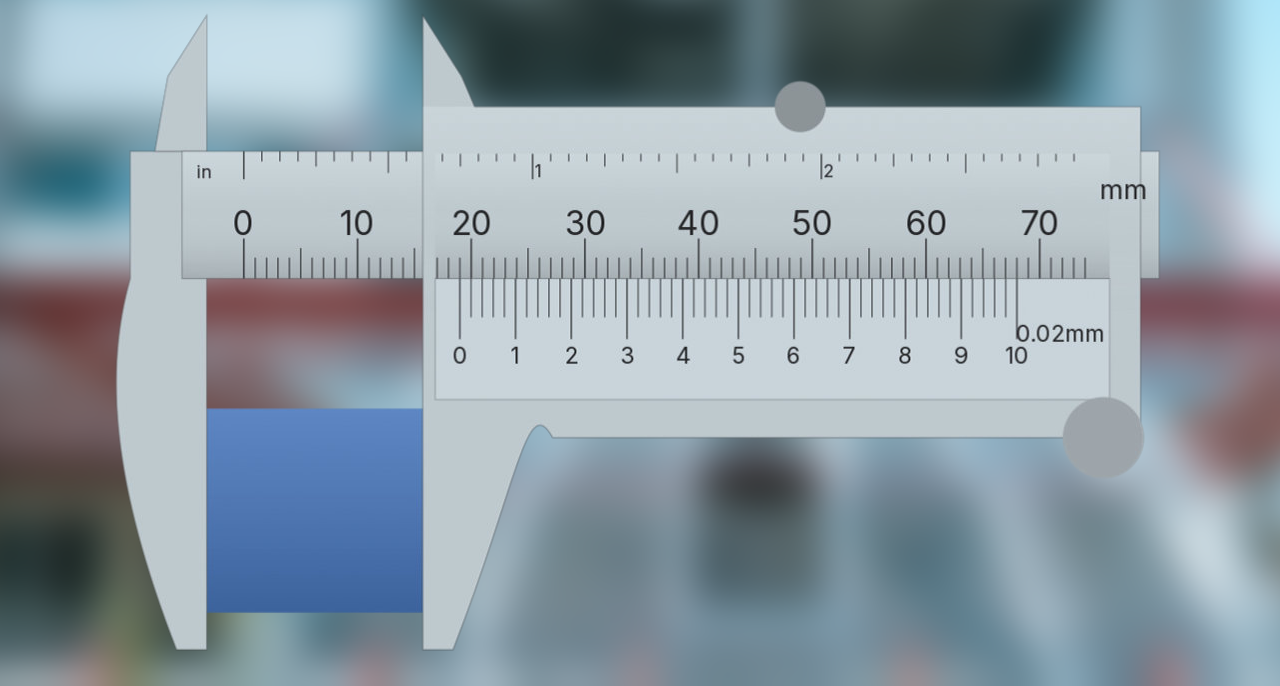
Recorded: 19.0 mm
